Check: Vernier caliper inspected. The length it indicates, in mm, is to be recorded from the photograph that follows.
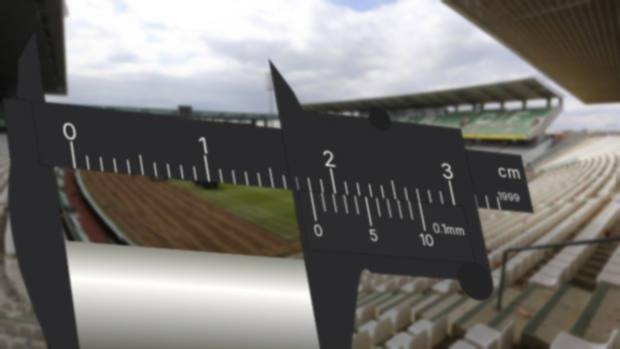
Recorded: 18.0 mm
